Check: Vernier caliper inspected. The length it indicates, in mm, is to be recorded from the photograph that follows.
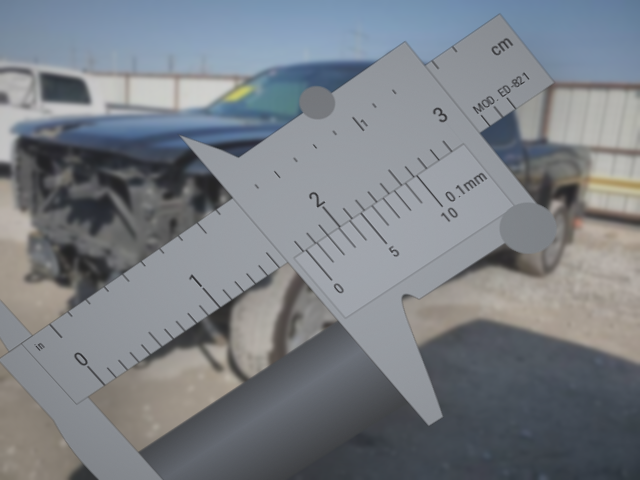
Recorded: 17.2 mm
